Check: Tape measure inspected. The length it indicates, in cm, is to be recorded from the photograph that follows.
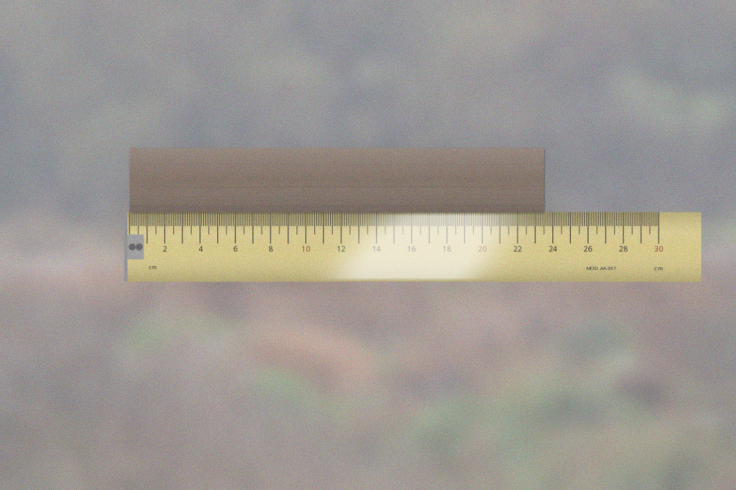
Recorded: 23.5 cm
